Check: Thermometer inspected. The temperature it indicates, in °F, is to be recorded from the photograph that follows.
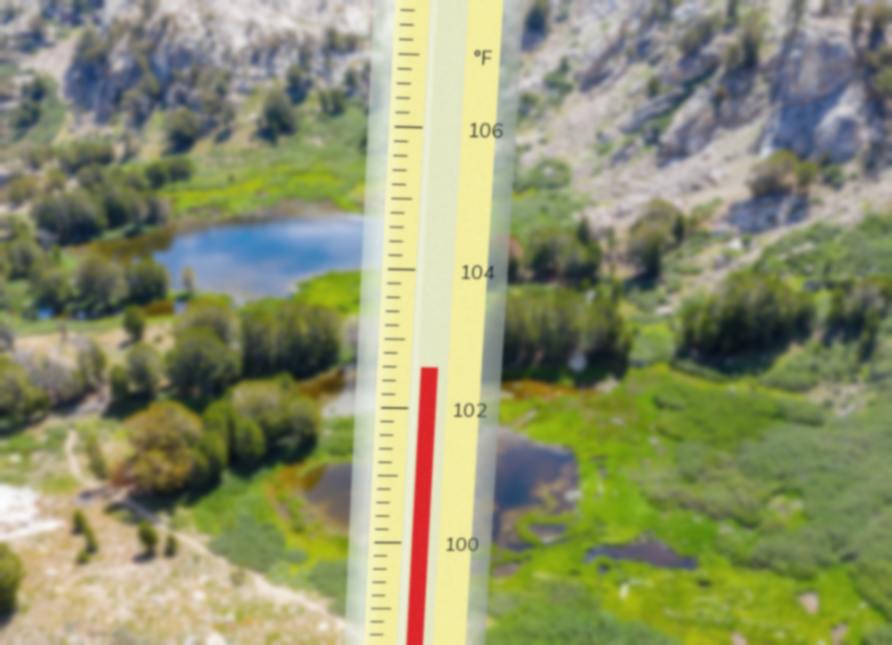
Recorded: 102.6 °F
